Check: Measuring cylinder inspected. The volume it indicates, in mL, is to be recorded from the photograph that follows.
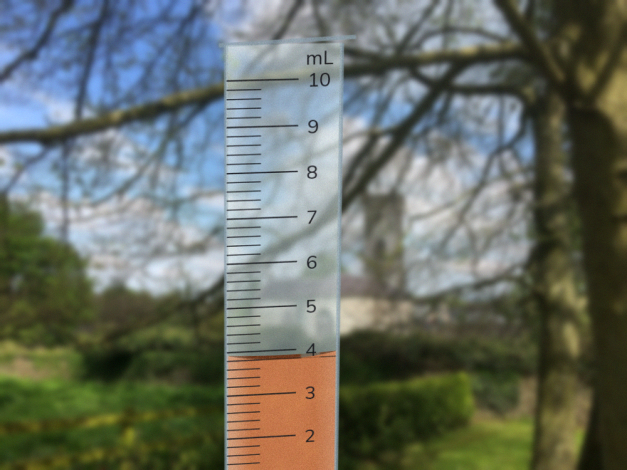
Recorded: 3.8 mL
